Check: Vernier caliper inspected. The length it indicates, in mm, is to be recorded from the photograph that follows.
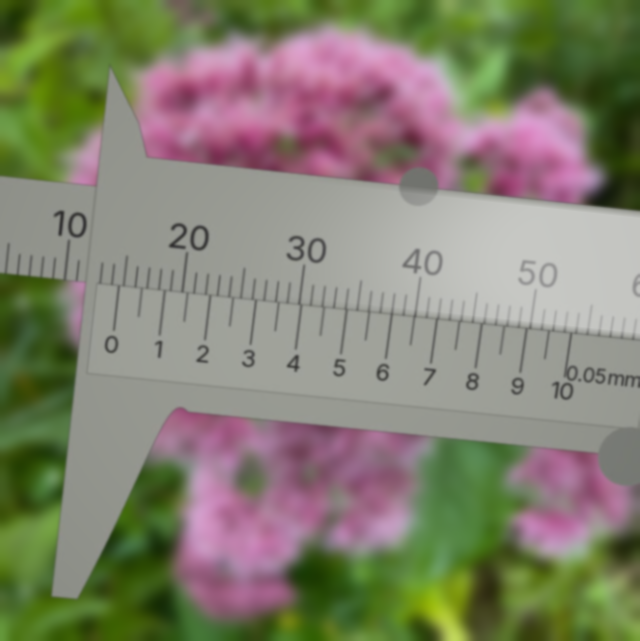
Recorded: 14.6 mm
